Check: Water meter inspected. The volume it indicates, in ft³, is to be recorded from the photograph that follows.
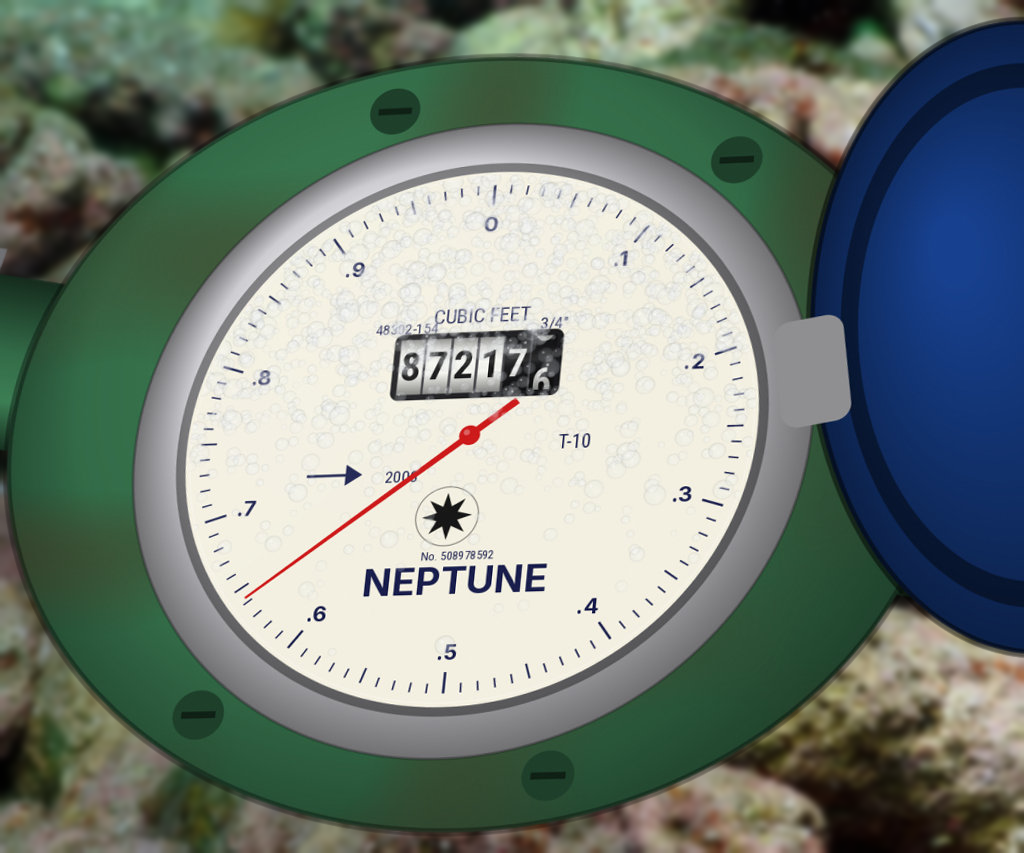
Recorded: 872175.64 ft³
